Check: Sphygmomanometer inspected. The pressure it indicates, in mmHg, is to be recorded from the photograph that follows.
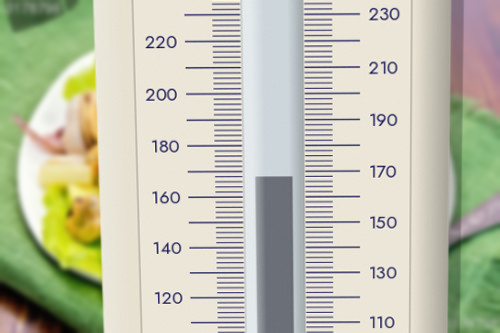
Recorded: 168 mmHg
